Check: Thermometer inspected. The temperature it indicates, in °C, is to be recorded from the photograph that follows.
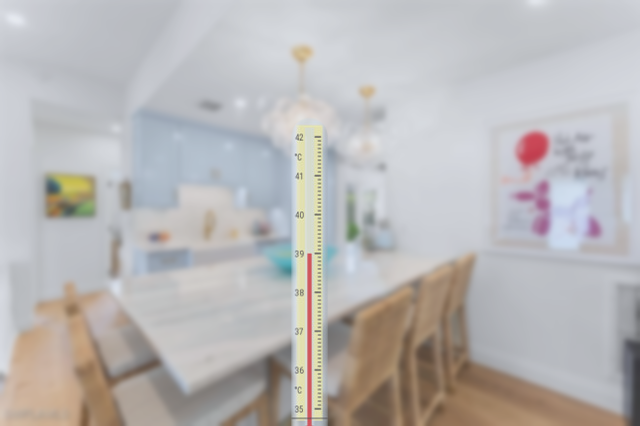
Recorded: 39 °C
